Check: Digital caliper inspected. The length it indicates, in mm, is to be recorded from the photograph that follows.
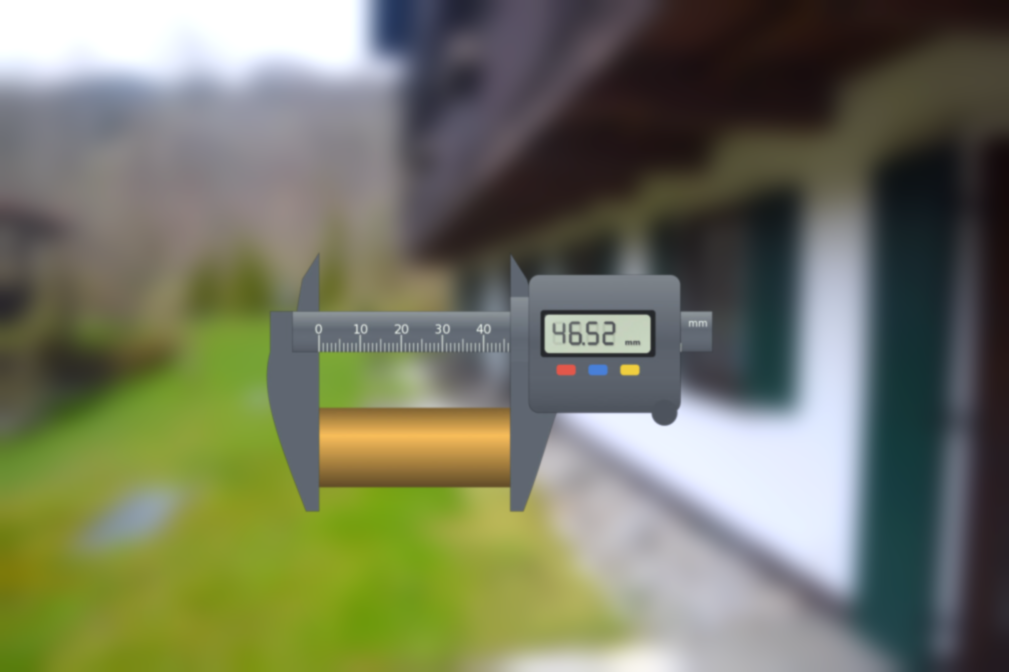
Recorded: 46.52 mm
